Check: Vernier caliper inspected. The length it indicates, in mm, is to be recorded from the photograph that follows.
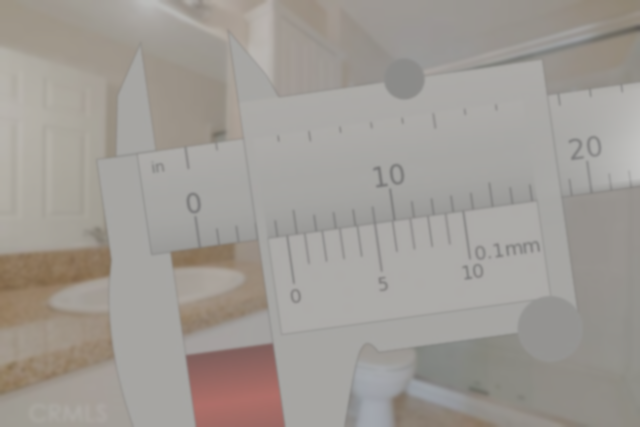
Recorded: 4.5 mm
